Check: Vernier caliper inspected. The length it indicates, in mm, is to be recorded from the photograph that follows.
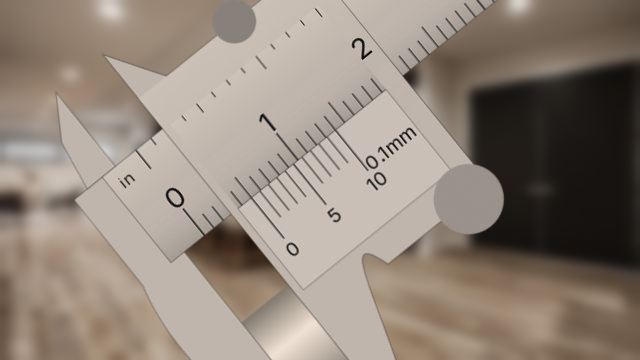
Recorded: 5.0 mm
